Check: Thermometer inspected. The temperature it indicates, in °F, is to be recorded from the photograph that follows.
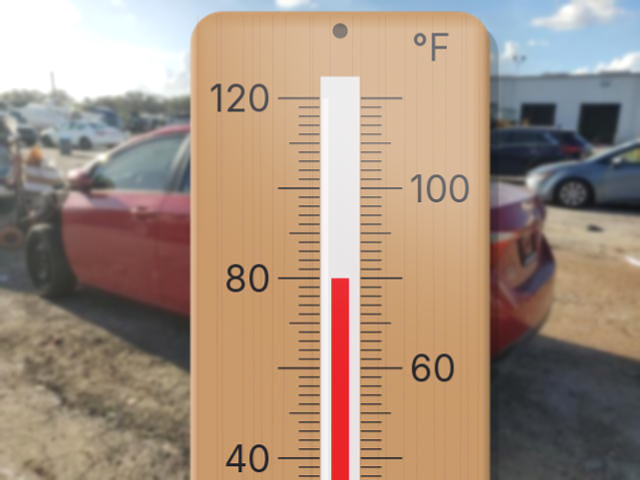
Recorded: 80 °F
